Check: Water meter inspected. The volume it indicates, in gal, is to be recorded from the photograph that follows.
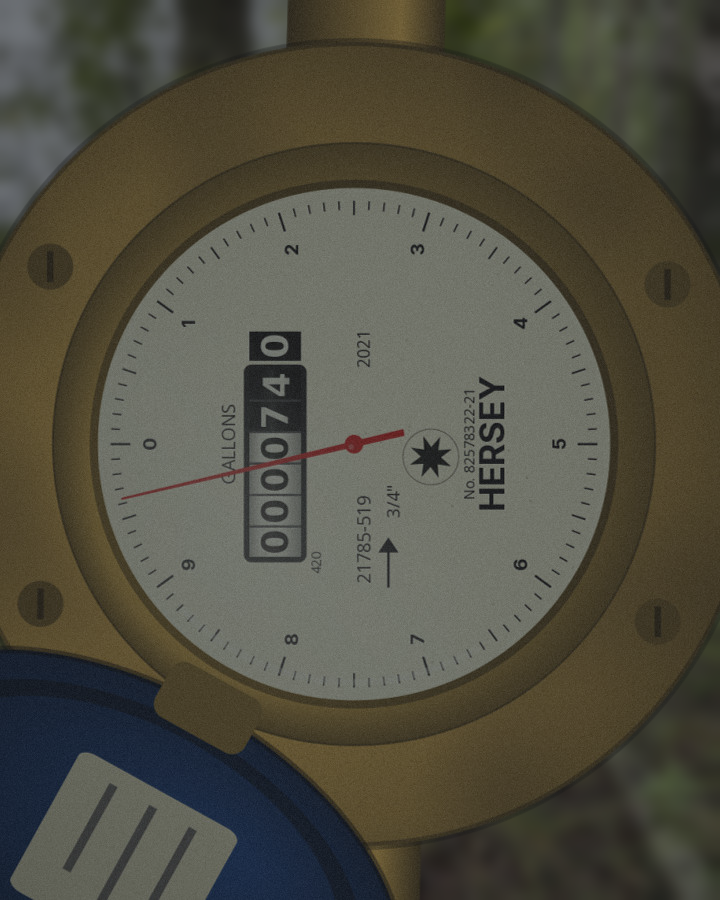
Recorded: 739.6 gal
